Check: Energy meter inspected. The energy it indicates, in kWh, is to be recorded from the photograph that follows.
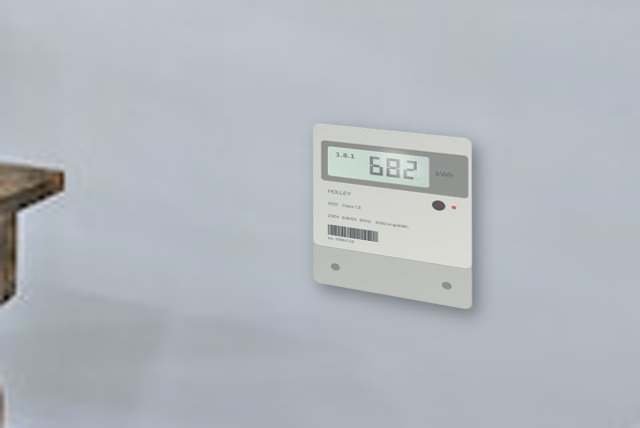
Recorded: 682 kWh
